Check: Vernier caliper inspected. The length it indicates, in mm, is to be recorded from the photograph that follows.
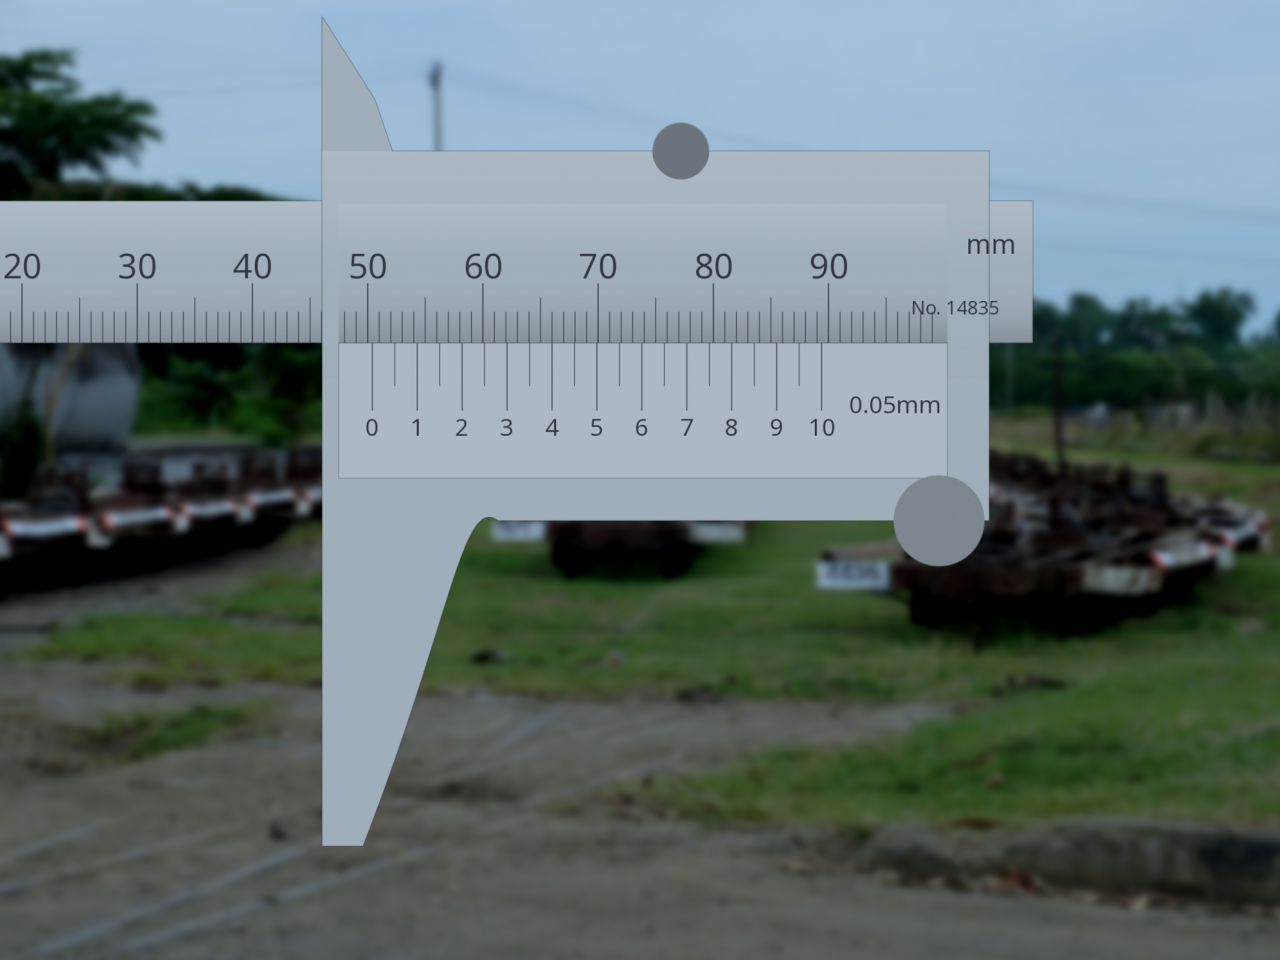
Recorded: 50.4 mm
